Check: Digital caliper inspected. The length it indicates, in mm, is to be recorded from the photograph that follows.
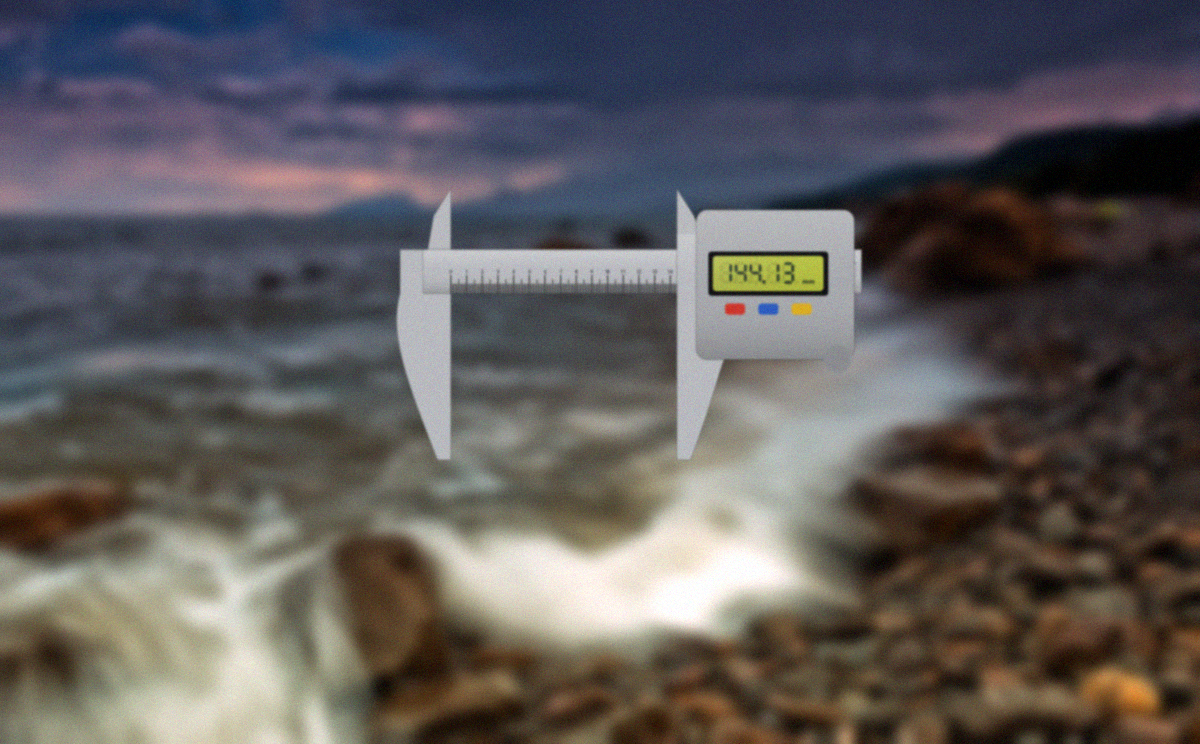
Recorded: 144.13 mm
